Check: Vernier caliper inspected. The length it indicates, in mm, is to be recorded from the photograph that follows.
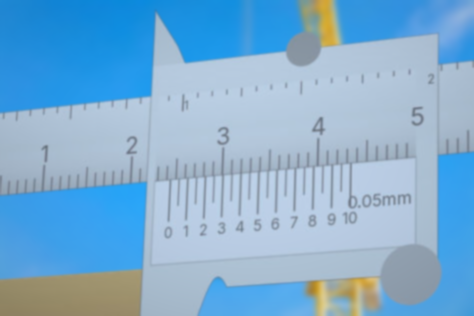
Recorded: 24.4 mm
